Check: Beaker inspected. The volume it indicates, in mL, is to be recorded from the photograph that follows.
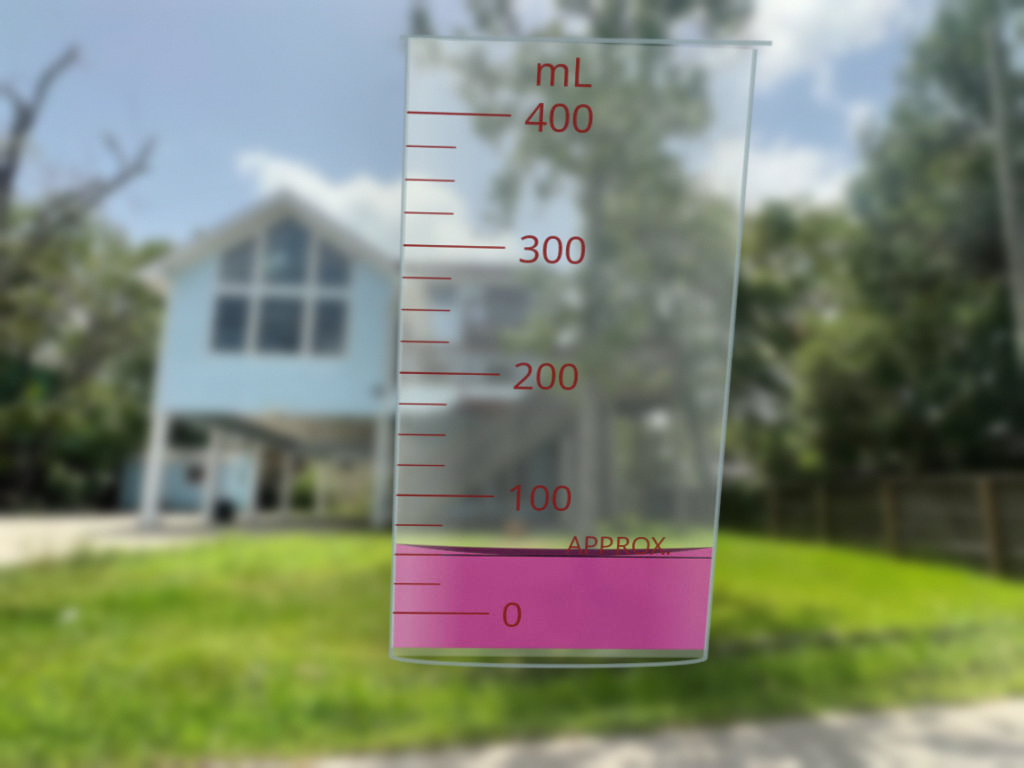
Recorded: 50 mL
